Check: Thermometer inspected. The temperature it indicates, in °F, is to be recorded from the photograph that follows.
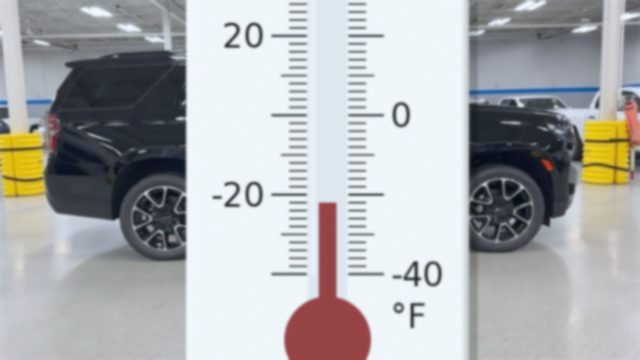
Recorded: -22 °F
